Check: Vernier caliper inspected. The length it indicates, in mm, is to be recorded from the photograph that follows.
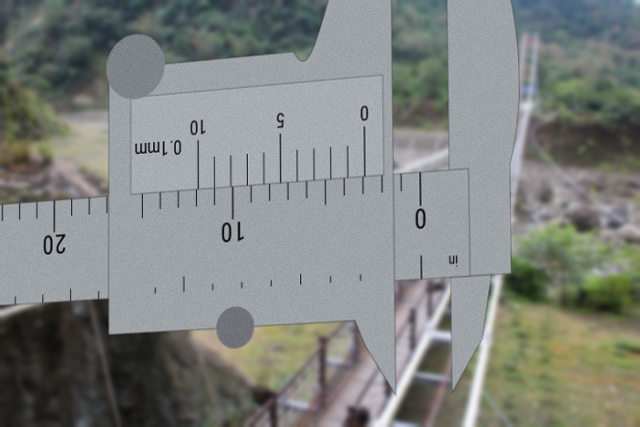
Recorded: 2.9 mm
